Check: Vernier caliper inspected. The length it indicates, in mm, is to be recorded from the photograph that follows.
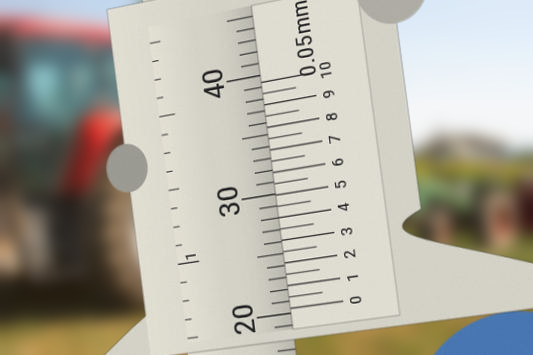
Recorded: 20.4 mm
